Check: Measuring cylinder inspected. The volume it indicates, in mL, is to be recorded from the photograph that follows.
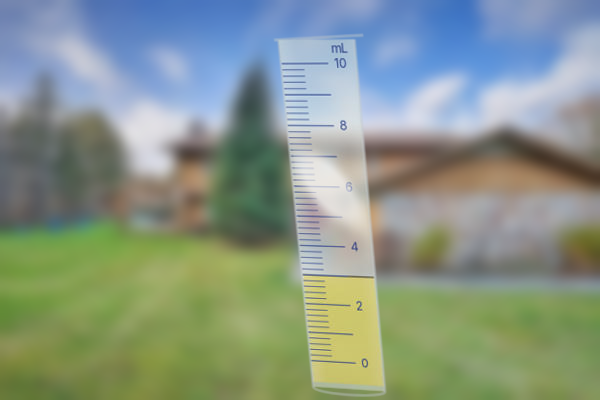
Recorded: 3 mL
